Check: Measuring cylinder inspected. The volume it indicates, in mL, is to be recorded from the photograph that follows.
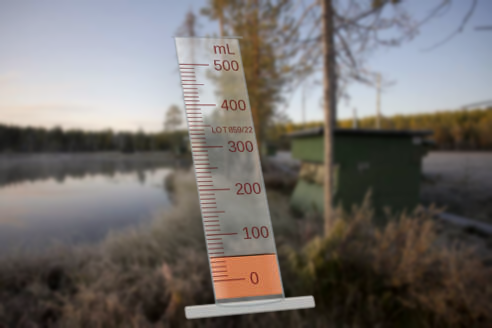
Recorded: 50 mL
